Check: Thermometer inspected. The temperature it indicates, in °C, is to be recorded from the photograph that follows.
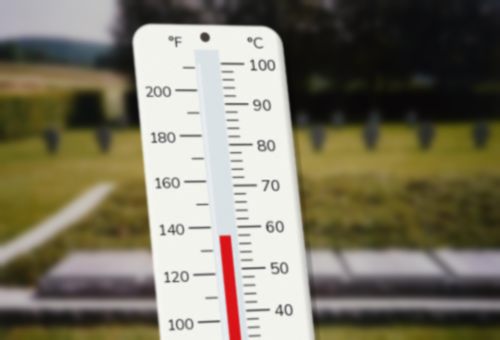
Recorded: 58 °C
